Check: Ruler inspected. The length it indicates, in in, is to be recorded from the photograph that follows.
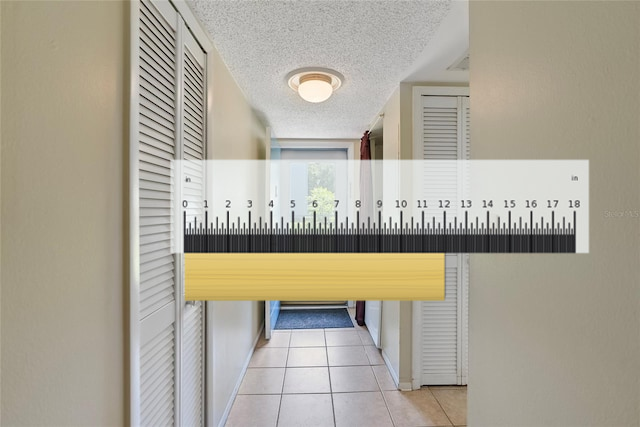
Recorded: 12 in
